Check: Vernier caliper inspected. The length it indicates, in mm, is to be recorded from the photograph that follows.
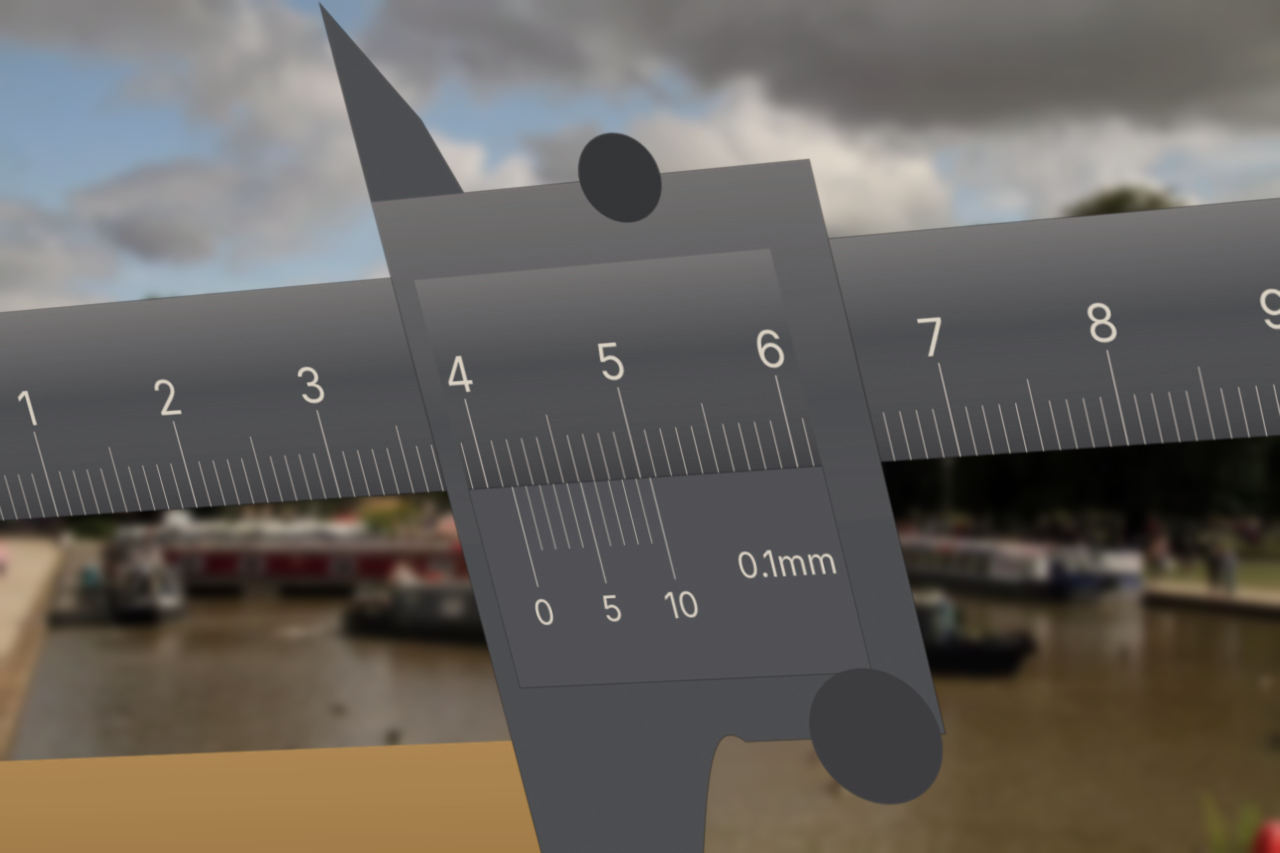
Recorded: 41.6 mm
